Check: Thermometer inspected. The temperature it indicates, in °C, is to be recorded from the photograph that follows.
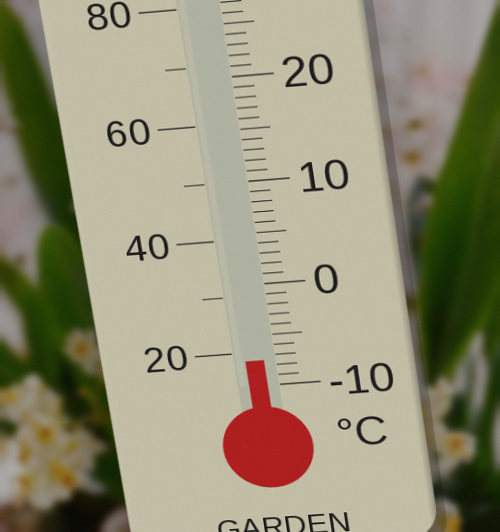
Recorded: -7.5 °C
